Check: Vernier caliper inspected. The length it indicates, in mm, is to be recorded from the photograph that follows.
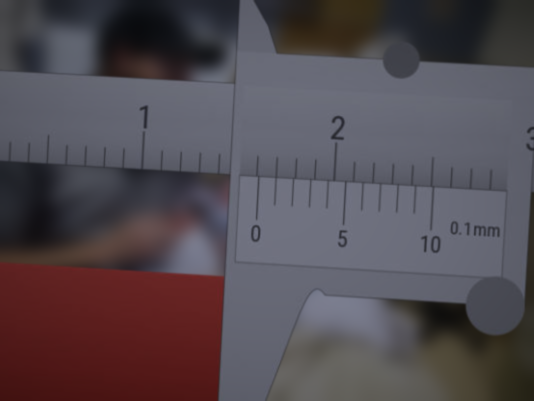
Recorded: 16.1 mm
